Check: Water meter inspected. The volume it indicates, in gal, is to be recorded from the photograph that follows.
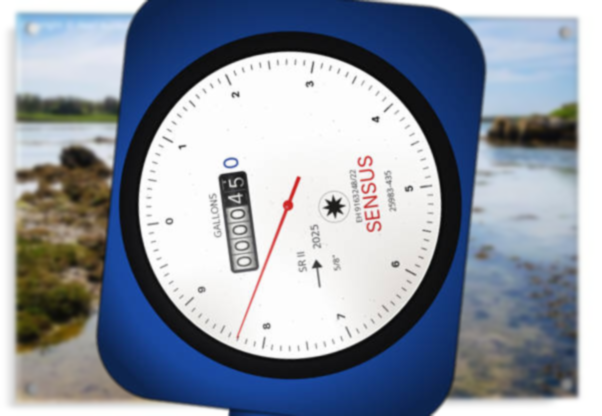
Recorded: 448.3 gal
